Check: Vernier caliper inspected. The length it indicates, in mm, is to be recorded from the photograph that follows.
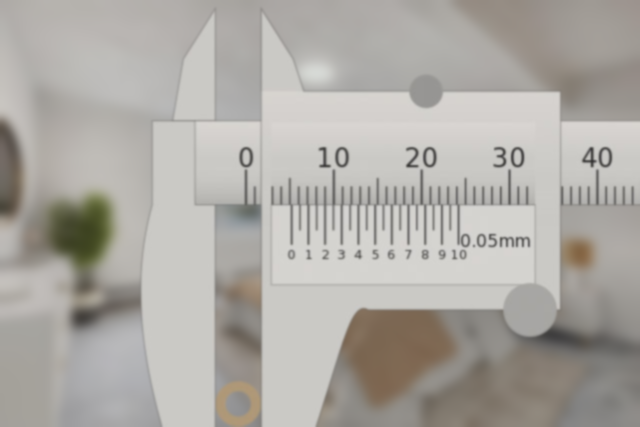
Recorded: 5.2 mm
